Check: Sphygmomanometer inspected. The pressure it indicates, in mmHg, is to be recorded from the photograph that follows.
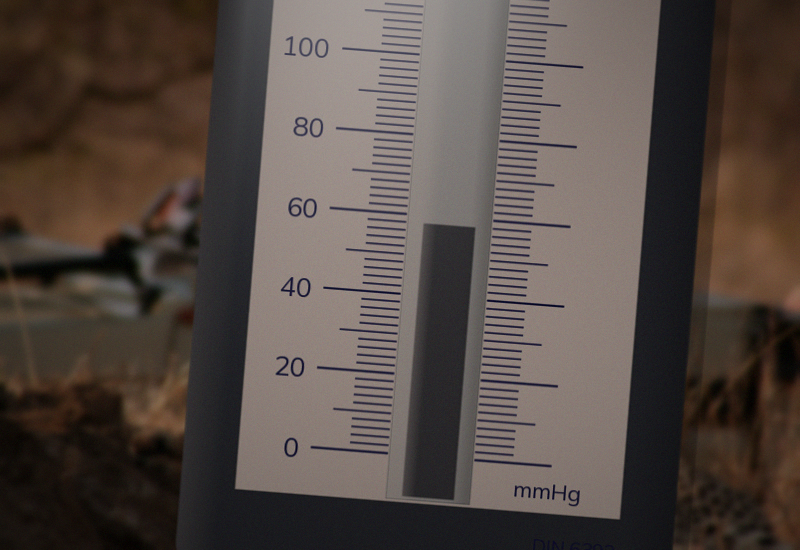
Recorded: 58 mmHg
